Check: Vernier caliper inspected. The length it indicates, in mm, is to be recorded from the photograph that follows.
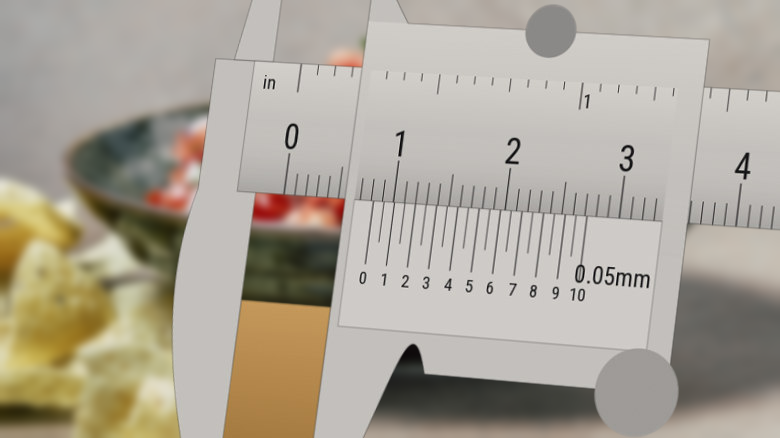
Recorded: 8.2 mm
